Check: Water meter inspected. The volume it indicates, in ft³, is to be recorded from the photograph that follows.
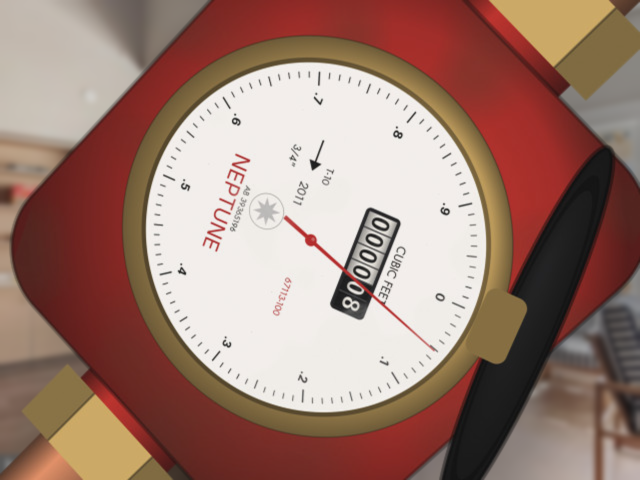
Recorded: 8.05 ft³
